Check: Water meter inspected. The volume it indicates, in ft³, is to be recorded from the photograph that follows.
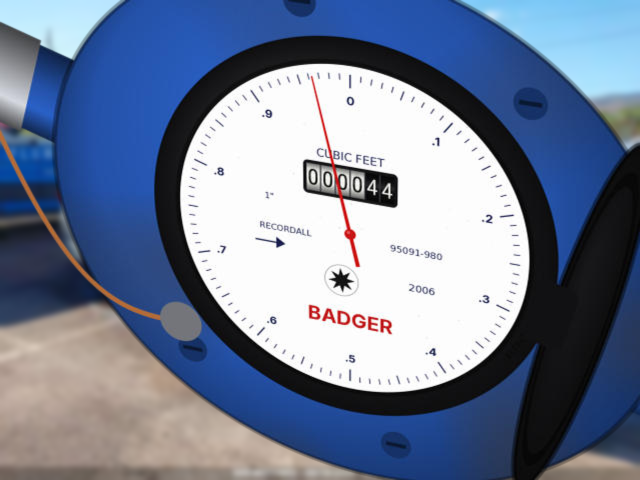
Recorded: 43.96 ft³
